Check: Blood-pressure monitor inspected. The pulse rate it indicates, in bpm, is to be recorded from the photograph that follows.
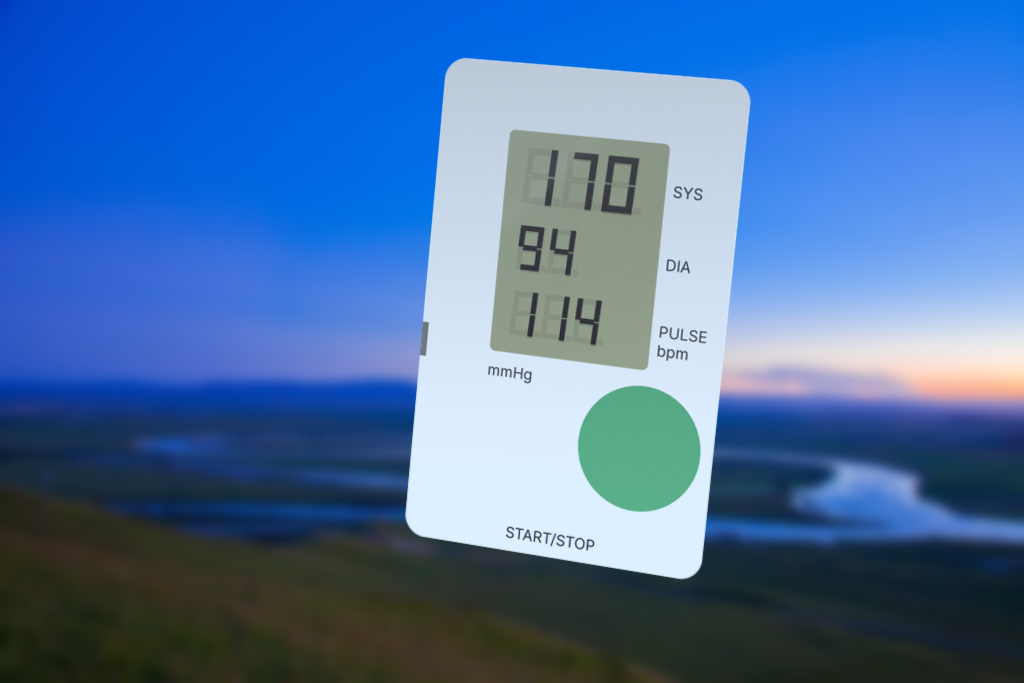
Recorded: 114 bpm
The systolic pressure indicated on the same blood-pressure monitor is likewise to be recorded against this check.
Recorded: 170 mmHg
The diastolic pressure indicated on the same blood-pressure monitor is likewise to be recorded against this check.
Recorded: 94 mmHg
